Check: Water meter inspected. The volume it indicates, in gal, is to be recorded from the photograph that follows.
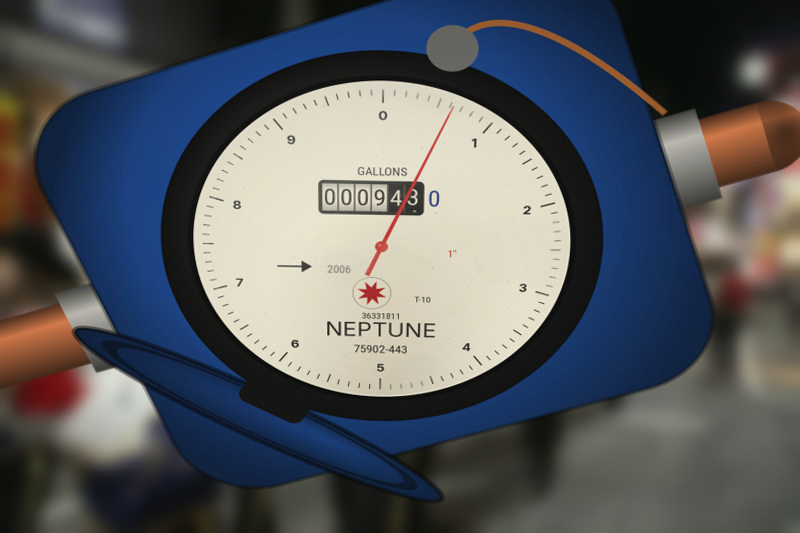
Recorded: 9430.6 gal
